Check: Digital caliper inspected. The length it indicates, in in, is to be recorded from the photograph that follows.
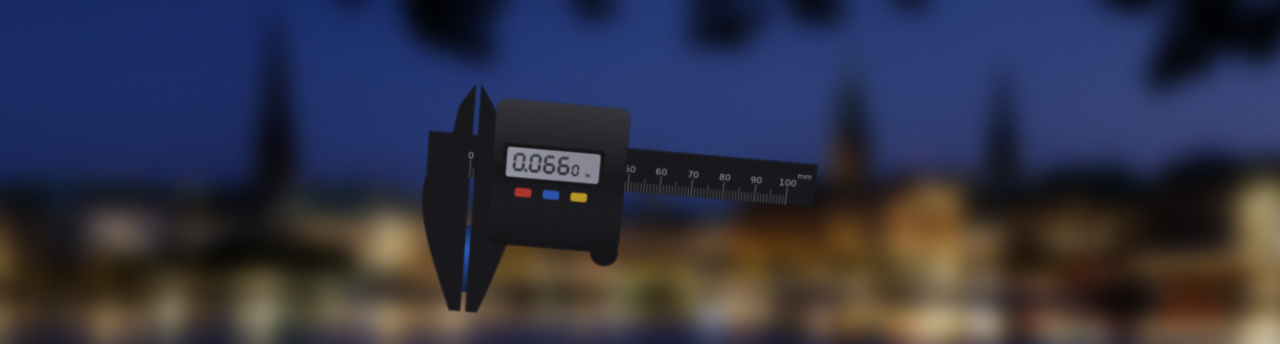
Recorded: 0.0660 in
